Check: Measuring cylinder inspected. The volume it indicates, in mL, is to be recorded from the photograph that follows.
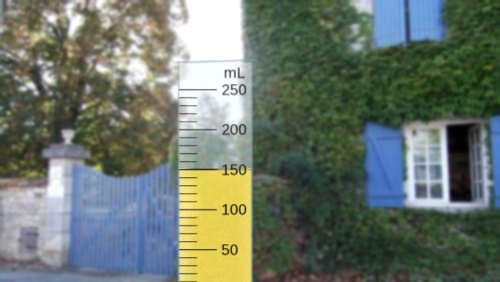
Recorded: 150 mL
